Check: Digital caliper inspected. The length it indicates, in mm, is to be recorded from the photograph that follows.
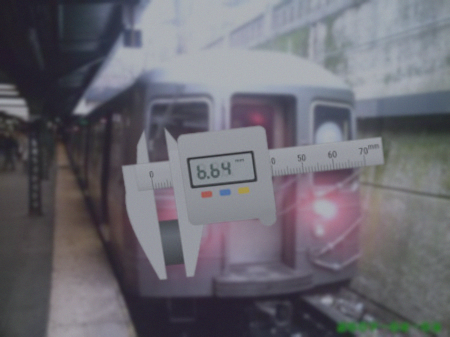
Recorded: 6.64 mm
